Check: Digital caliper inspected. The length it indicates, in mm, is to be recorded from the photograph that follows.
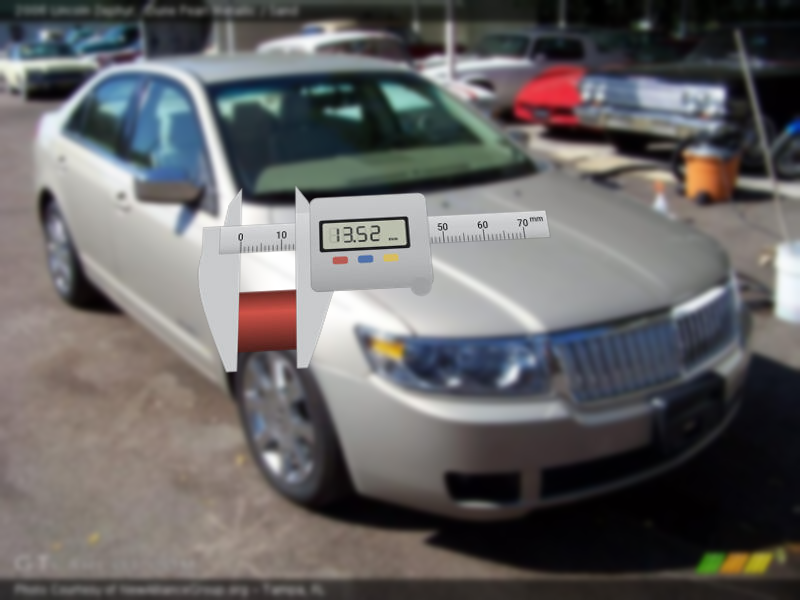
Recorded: 13.52 mm
